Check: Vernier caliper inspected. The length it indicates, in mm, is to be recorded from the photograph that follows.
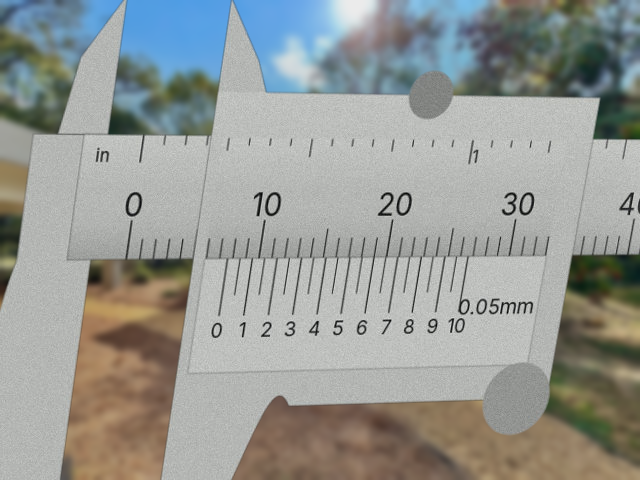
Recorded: 7.6 mm
